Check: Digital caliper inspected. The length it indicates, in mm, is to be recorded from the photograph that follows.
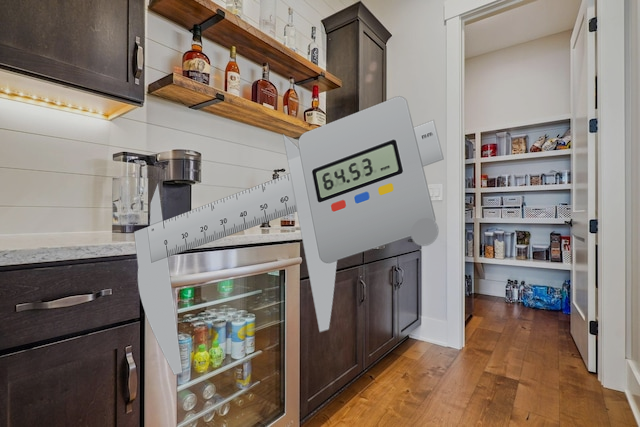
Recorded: 64.53 mm
